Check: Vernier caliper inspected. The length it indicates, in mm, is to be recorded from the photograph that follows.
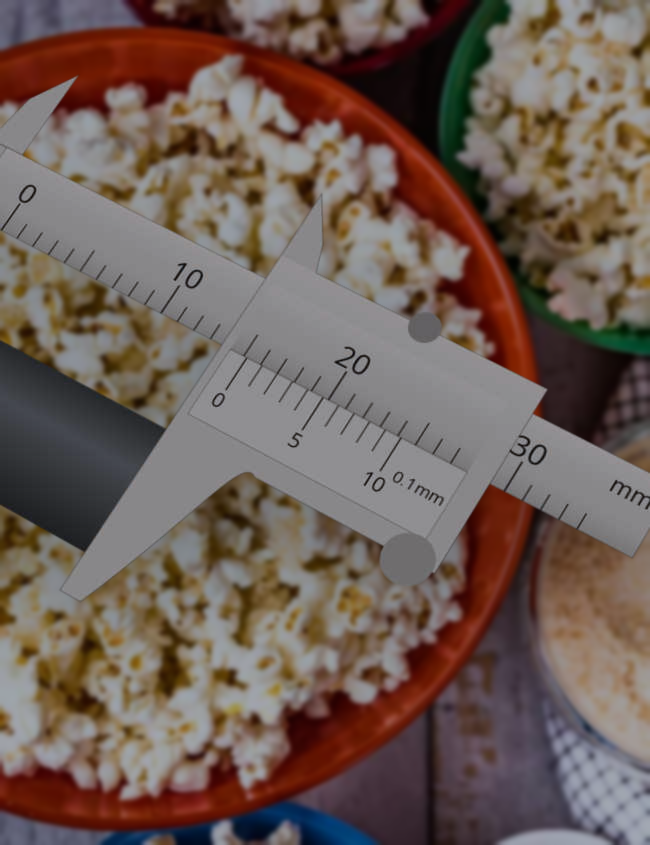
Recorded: 15.2 mm
